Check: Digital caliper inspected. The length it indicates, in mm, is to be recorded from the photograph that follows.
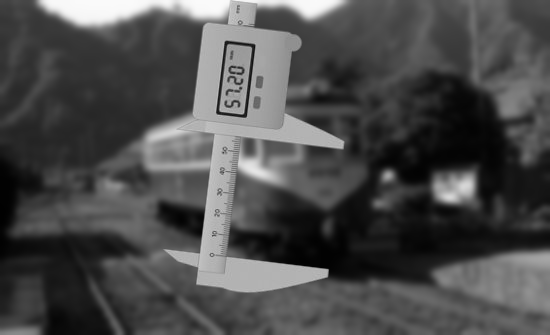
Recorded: 57.20 mm
